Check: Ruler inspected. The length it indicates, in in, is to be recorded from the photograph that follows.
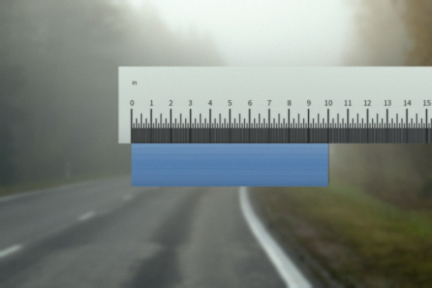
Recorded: 10 in
